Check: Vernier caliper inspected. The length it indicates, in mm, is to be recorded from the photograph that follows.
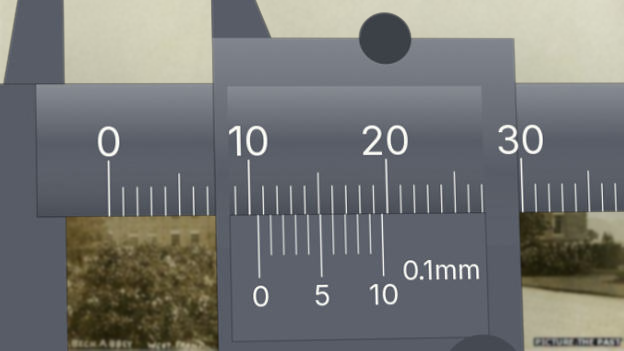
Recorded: 10.6 mm
